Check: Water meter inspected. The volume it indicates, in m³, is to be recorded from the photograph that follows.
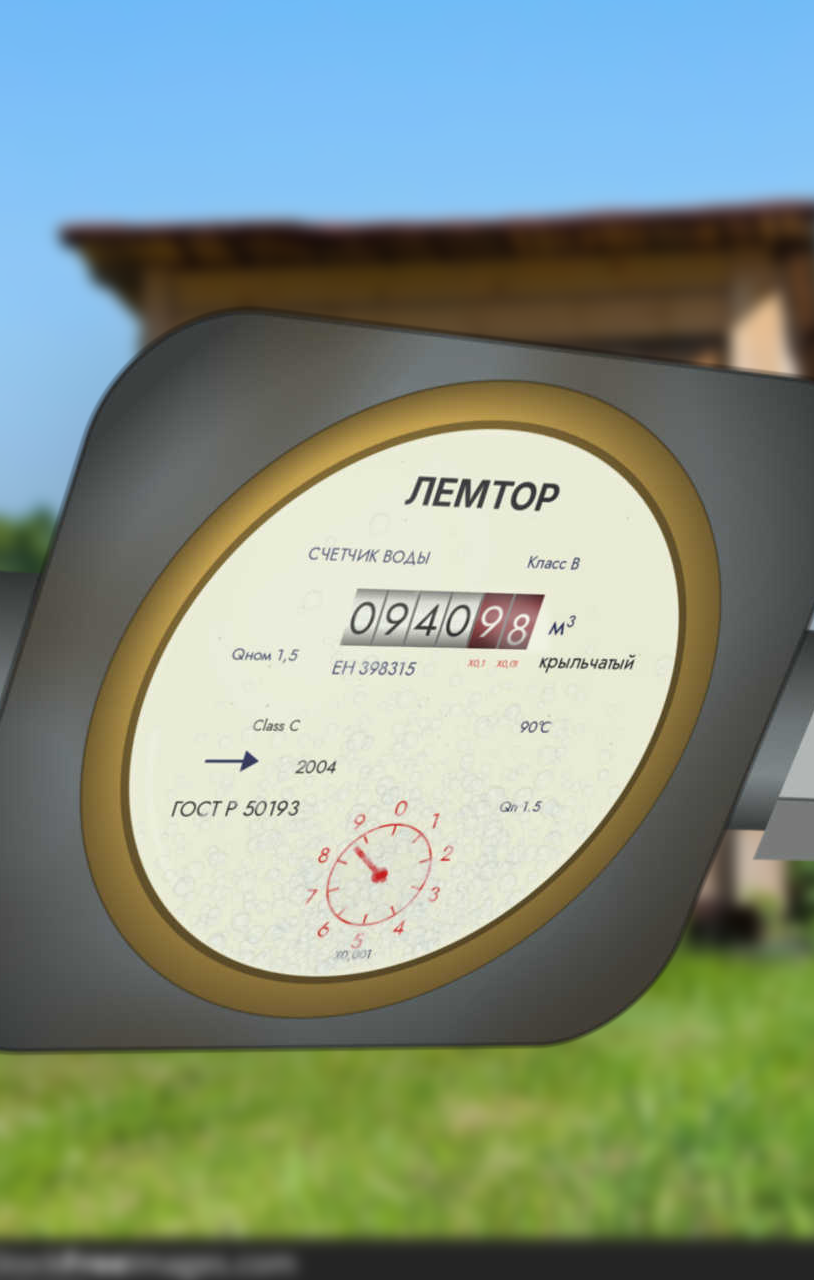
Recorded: 940.978 m³
